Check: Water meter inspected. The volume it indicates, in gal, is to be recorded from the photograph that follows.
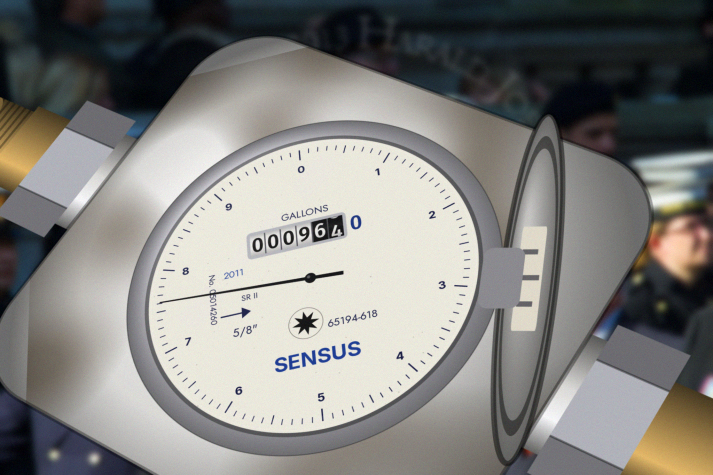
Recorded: 9637.6 gal
